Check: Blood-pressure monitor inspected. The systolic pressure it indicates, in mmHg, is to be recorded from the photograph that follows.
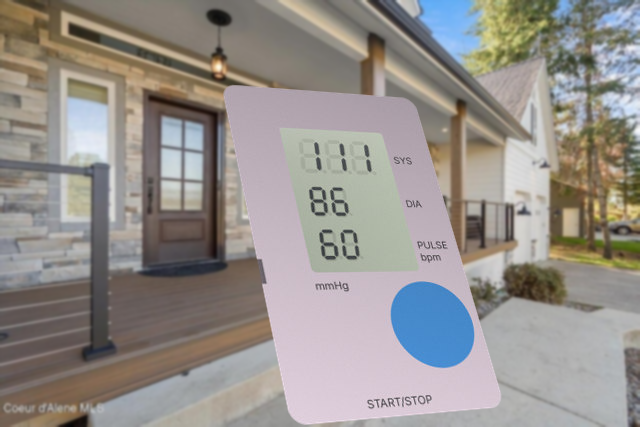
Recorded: 111 mmHg
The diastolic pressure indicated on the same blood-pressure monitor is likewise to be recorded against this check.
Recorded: 86 mmHg
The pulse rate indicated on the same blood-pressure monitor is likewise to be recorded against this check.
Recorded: 60 bpm
